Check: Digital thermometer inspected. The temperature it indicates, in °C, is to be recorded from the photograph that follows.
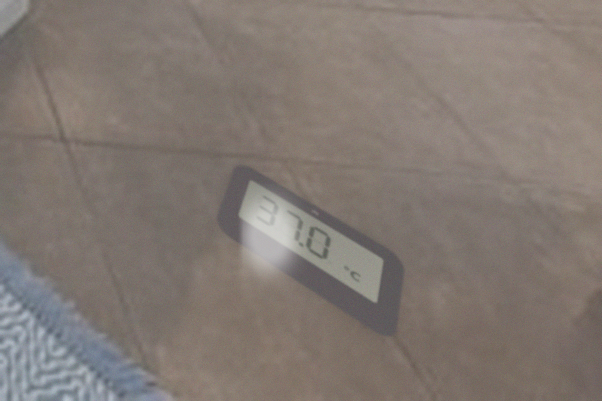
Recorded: 37.0 °C
